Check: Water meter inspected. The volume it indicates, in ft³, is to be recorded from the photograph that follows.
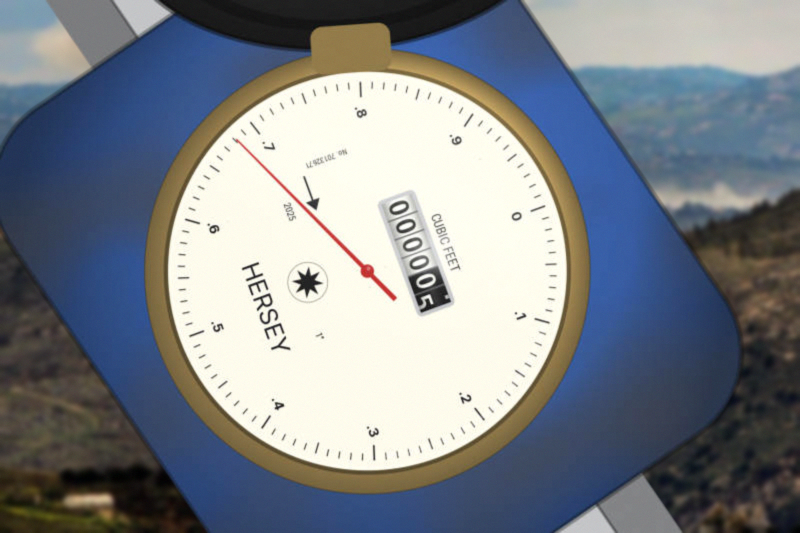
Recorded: 4.68 ft³
